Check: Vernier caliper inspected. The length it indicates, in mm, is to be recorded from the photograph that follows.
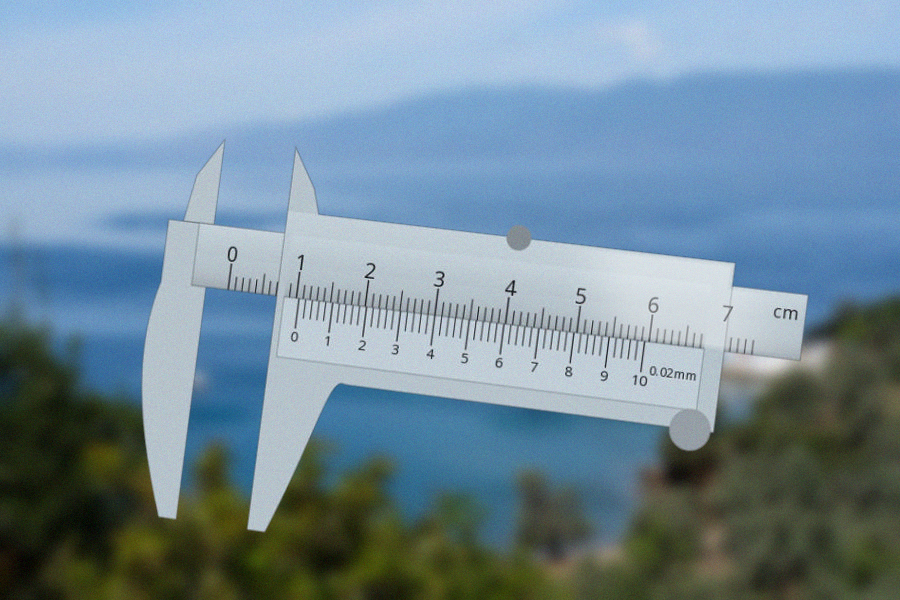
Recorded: 10.4 mm
